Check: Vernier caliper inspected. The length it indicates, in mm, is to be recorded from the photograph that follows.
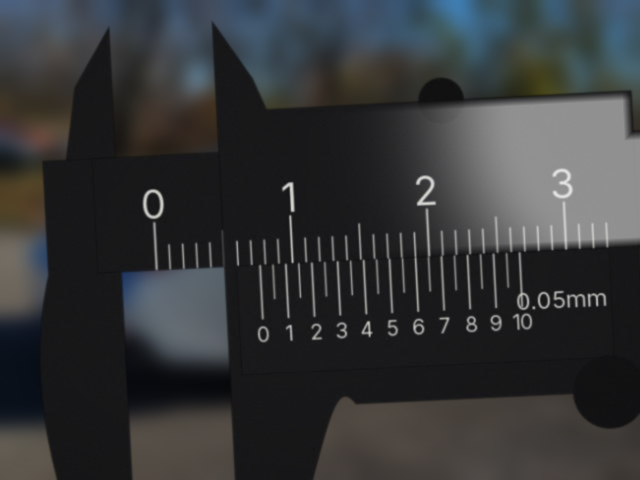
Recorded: 7.6 mm
